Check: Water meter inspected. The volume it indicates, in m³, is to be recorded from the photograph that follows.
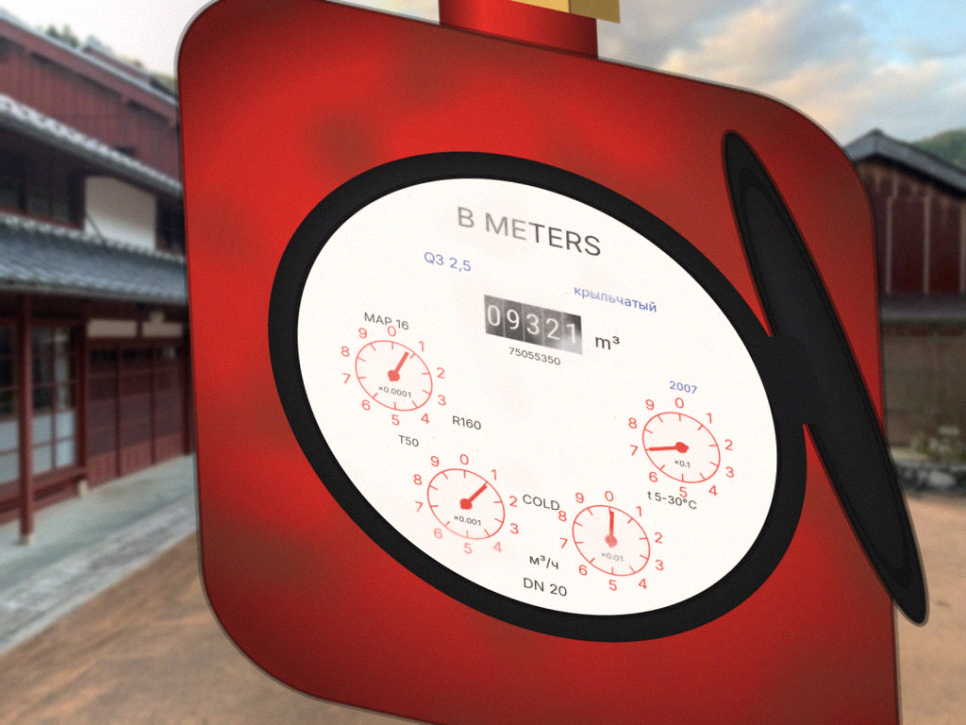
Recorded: 9321.7010 m³
